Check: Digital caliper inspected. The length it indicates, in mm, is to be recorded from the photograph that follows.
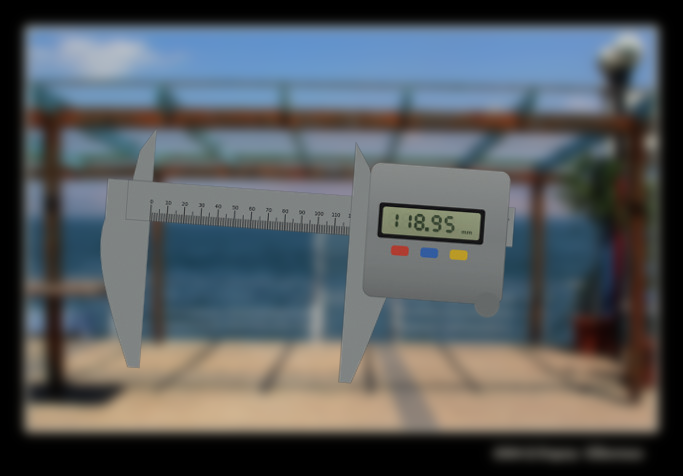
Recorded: 118.95 mm
